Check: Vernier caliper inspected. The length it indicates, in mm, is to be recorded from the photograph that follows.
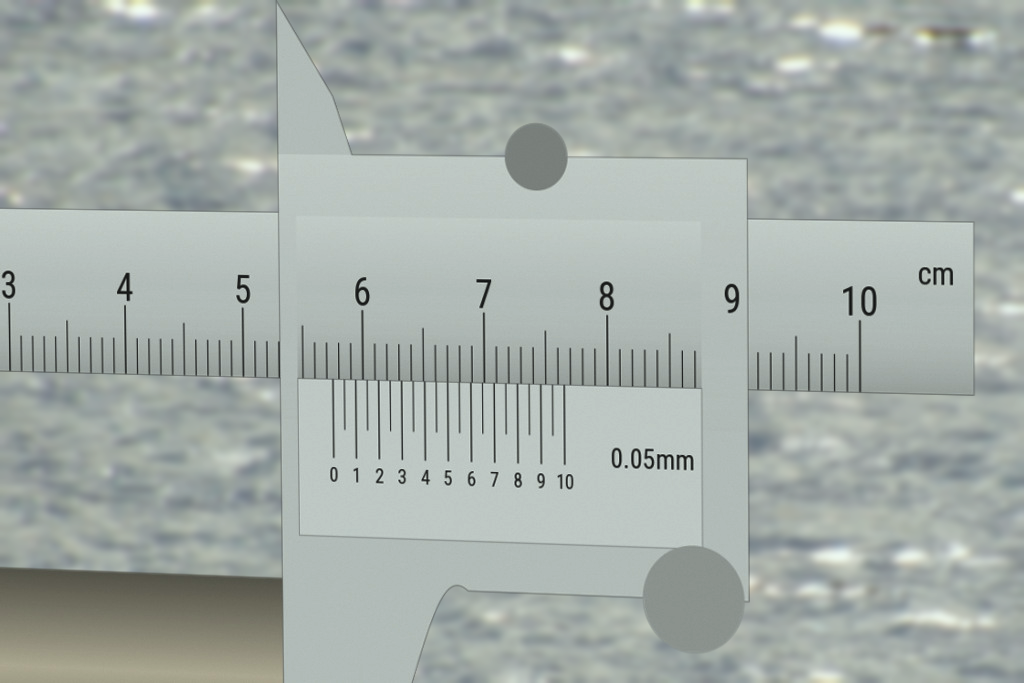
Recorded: 57.5 mm
